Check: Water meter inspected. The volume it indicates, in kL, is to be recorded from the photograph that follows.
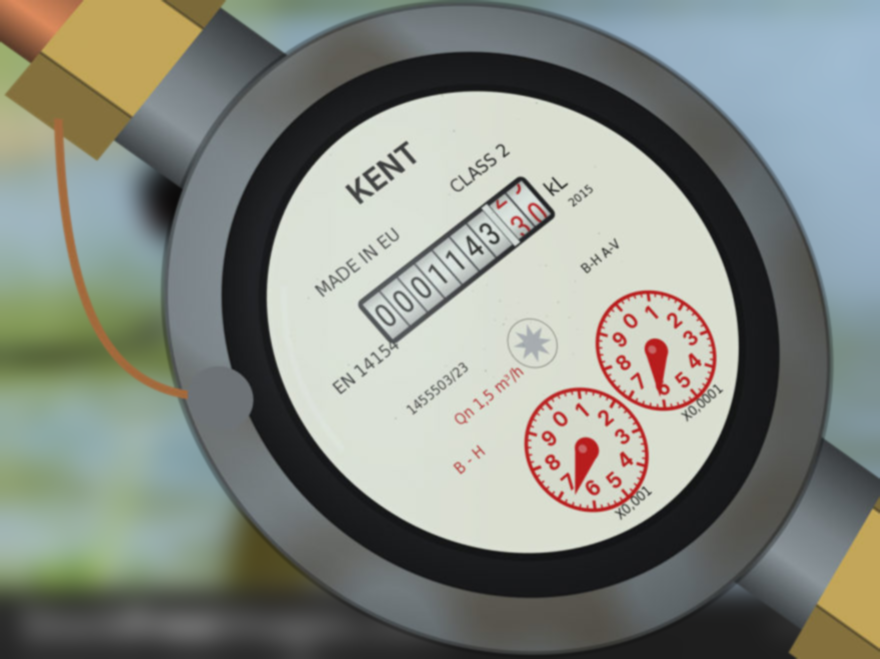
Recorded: 1143.2966 kL
